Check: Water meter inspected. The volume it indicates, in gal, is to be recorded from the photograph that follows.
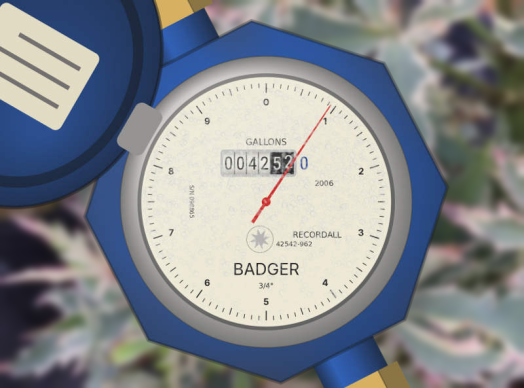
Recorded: 42520.9 gal
